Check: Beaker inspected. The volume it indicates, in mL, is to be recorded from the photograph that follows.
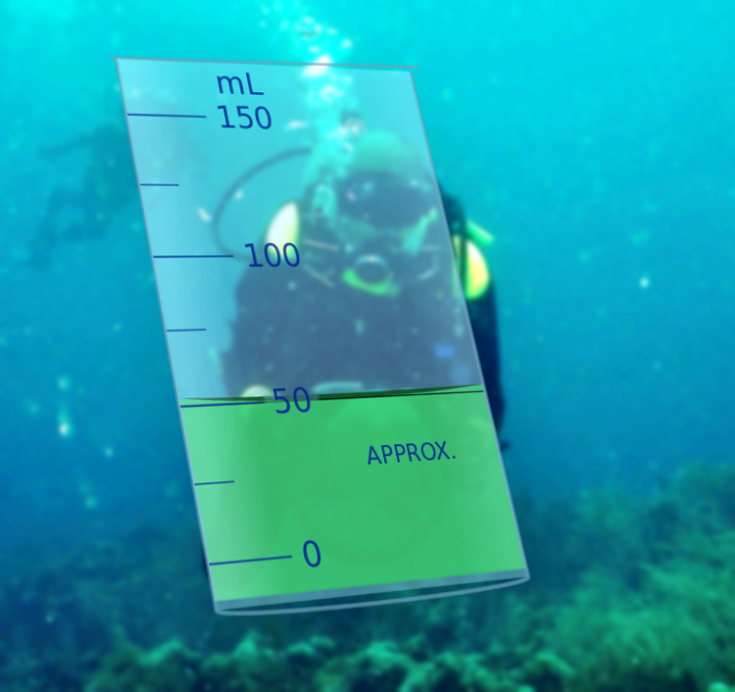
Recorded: 50 mL
